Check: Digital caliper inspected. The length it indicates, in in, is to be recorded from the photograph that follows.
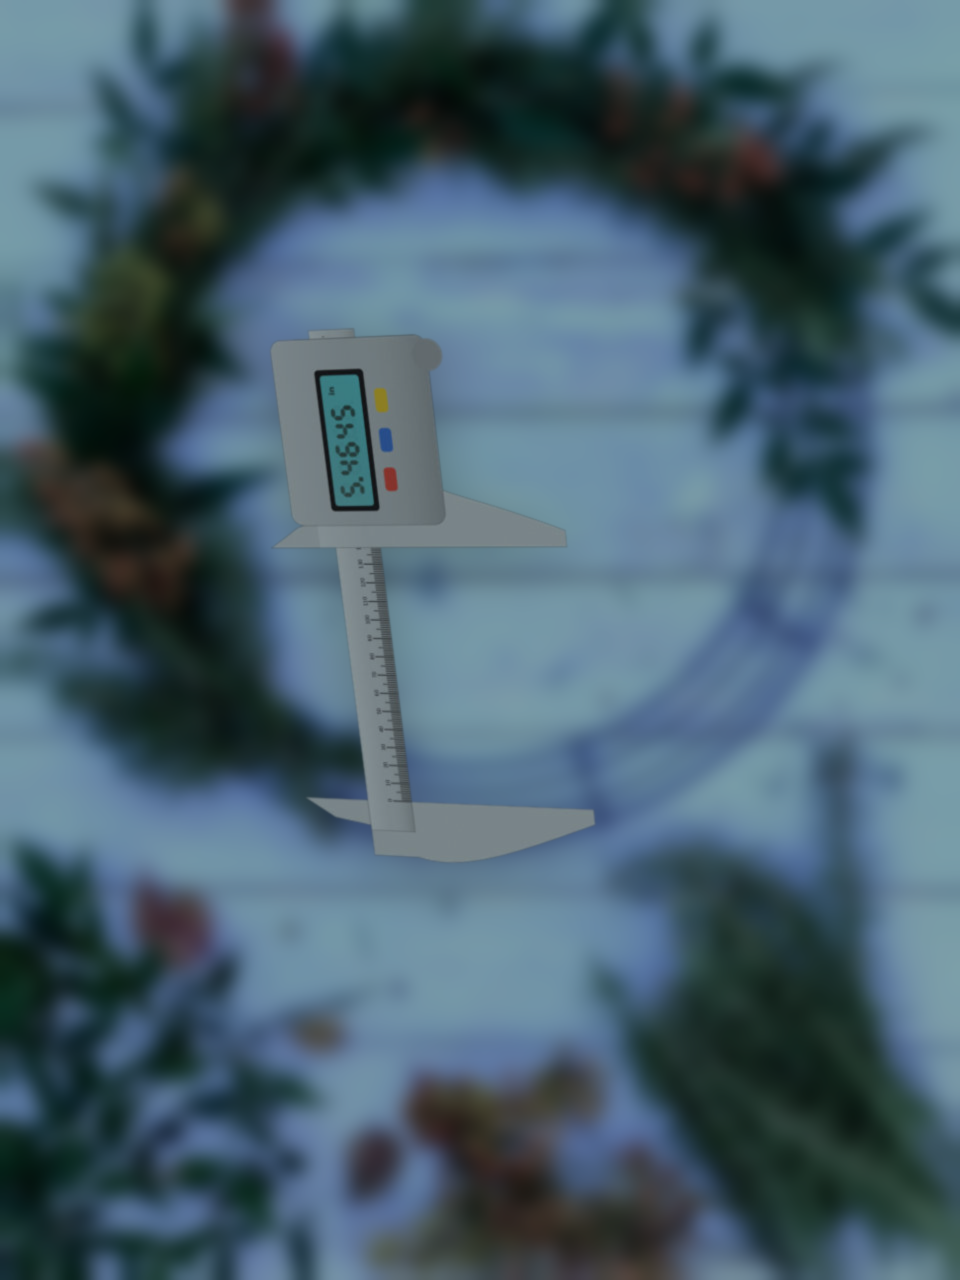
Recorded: 5.4645 in
